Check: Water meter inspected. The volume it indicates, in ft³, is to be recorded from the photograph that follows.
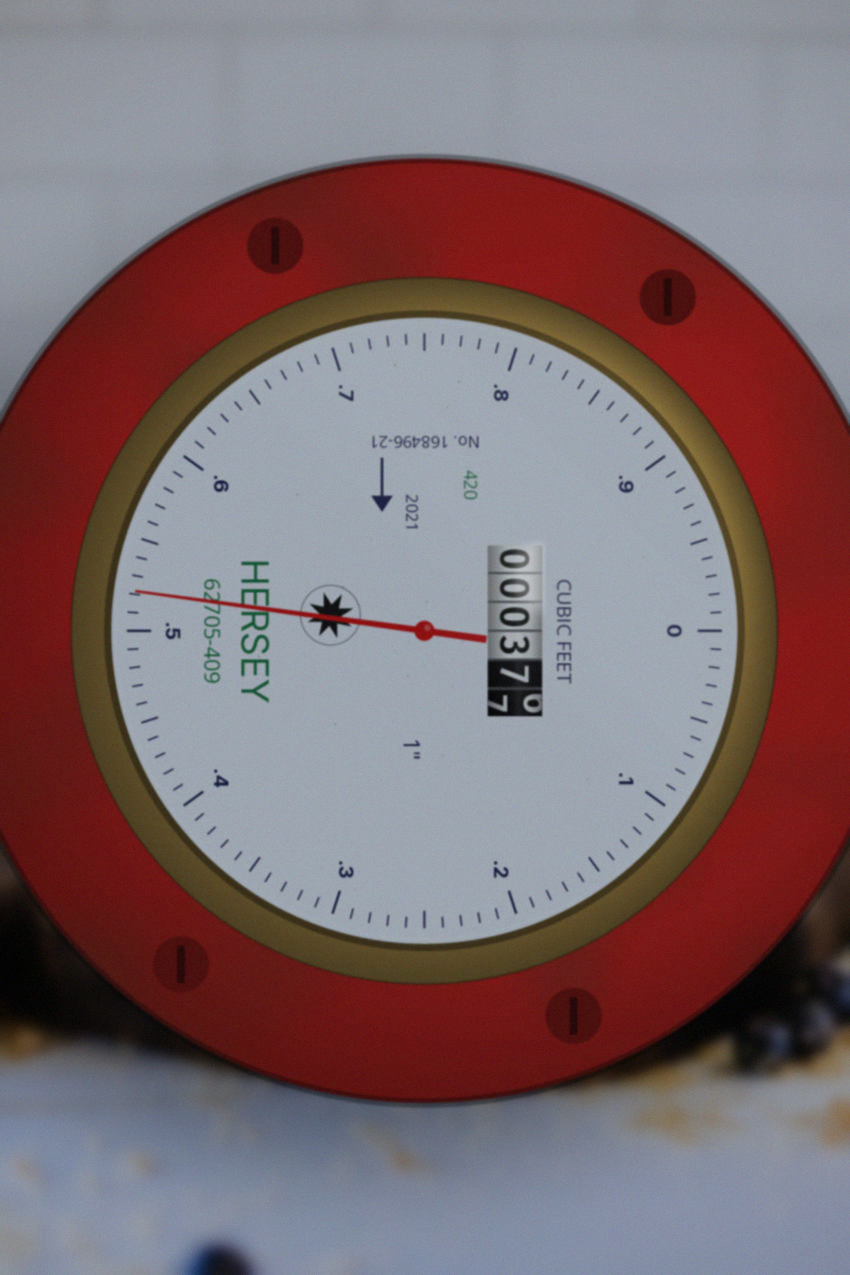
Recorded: 376.52 ft³
